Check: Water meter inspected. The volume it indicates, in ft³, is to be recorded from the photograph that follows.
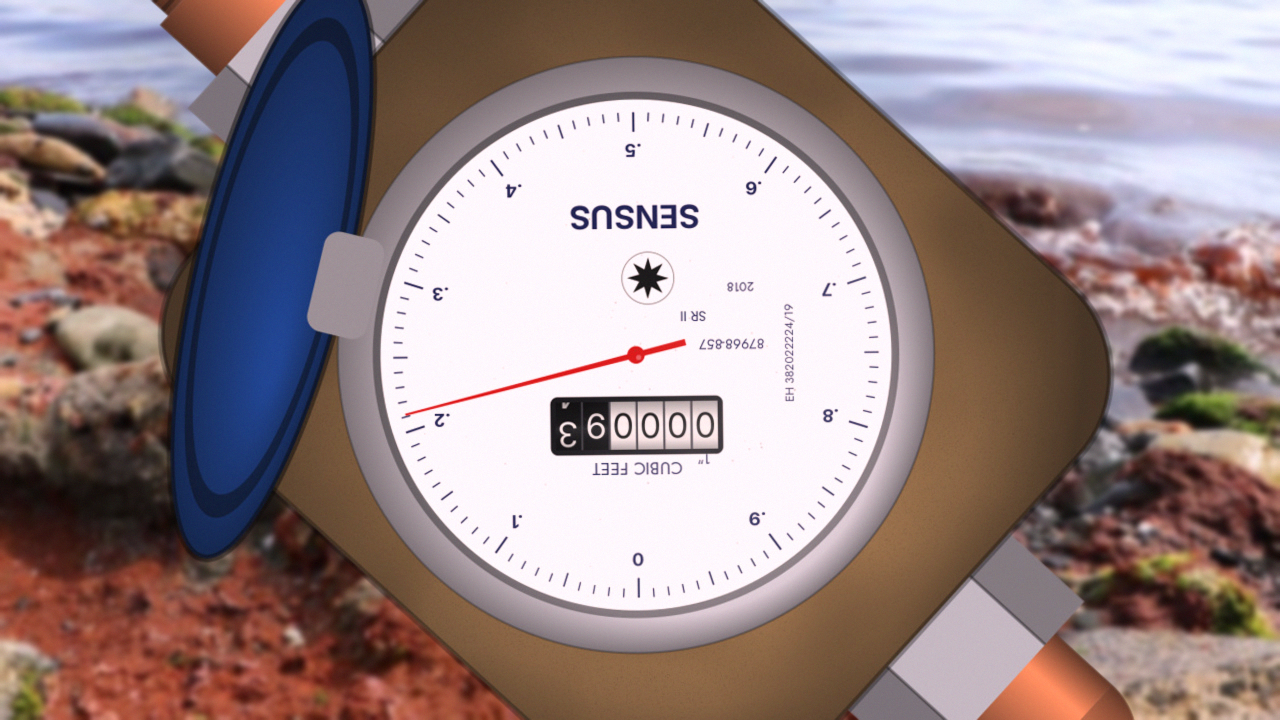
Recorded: 93.21 ft³
